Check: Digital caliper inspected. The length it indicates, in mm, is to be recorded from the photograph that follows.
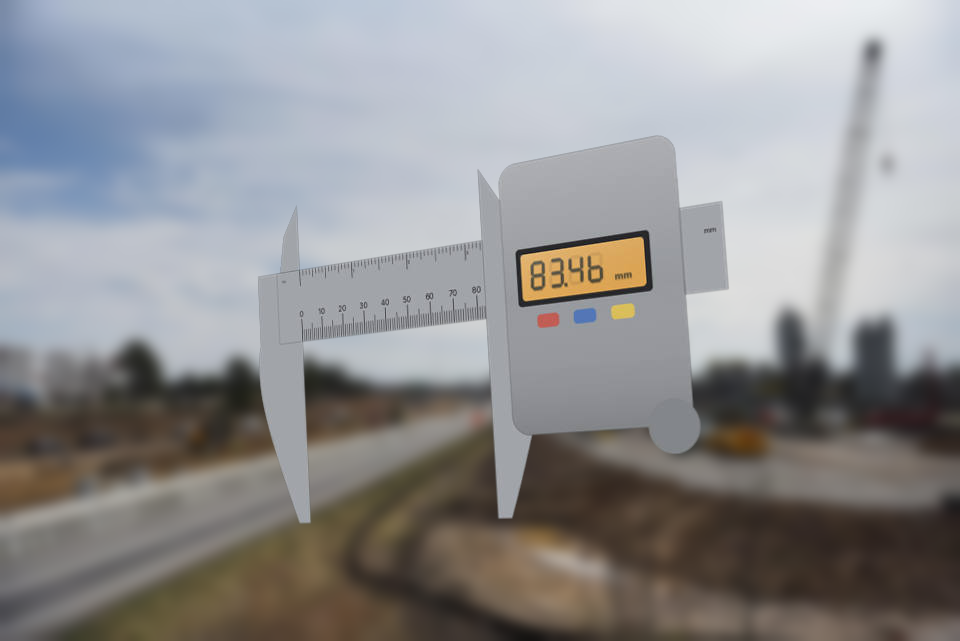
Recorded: 83.46 mm
